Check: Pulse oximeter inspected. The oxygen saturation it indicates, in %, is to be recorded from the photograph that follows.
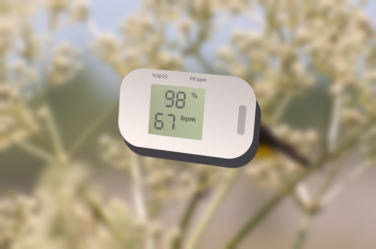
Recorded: 98 %
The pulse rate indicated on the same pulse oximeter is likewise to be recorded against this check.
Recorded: 67 bpm
